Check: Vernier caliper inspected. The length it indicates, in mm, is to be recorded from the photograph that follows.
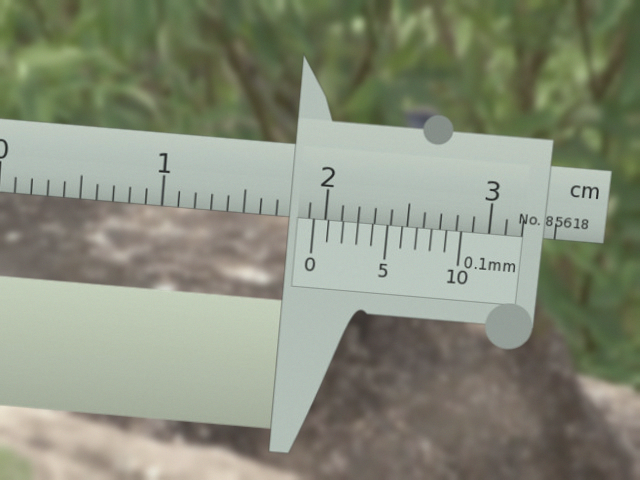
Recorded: 19.3 mm
